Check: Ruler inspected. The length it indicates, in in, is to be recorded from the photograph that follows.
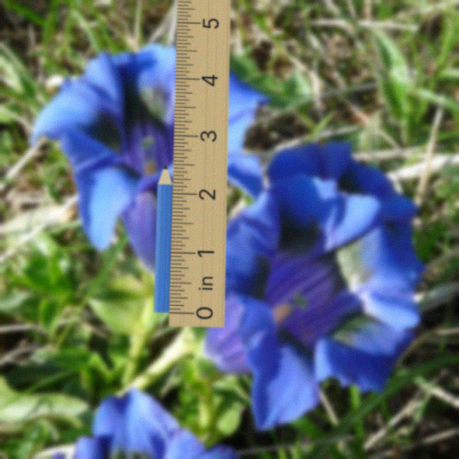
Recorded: 2.5 in
